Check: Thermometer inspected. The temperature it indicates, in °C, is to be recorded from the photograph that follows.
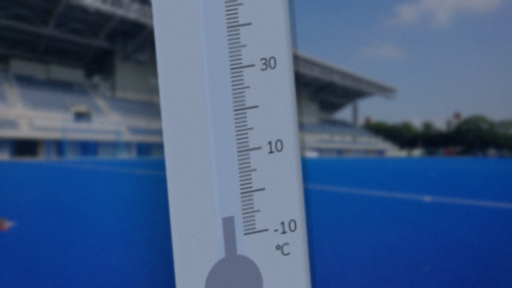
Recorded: -5 °C
